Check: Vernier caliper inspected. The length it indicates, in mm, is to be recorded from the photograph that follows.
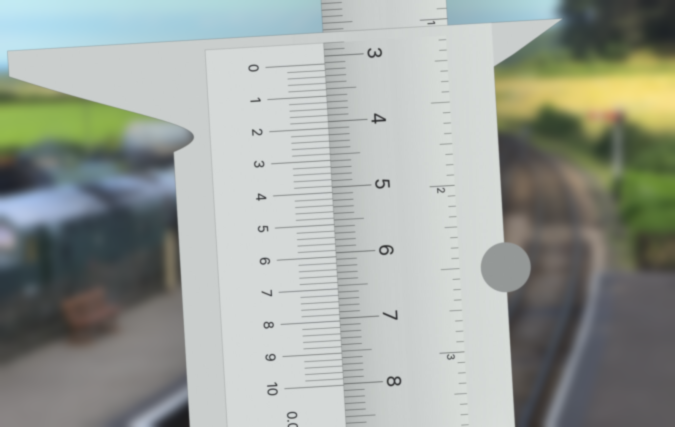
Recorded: 31.2 mm
